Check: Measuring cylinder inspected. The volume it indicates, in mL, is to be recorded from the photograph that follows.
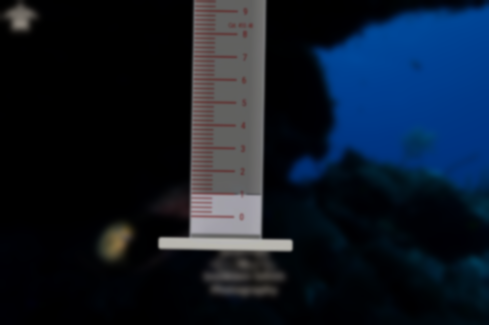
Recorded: 1 mL
